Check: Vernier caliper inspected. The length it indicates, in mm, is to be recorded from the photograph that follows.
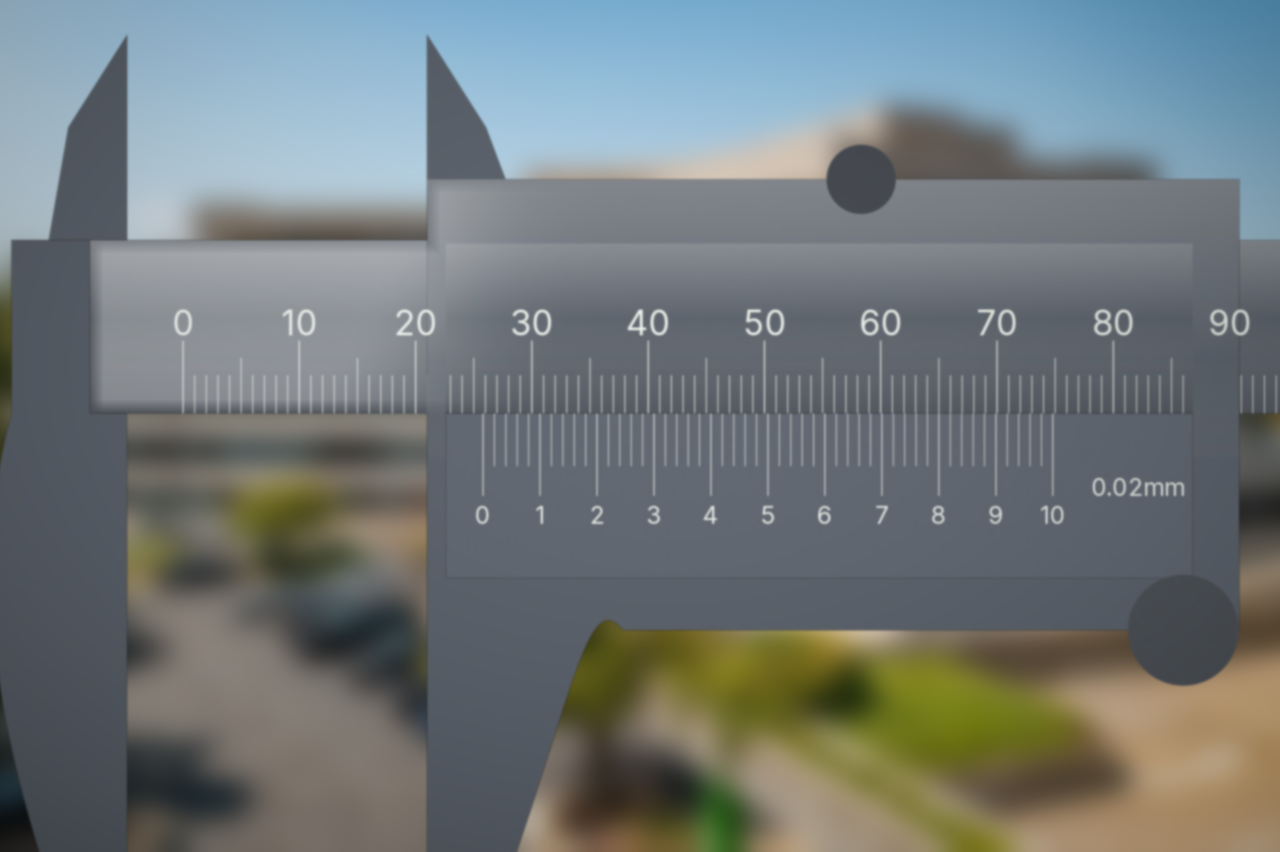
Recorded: 25.8 mm
